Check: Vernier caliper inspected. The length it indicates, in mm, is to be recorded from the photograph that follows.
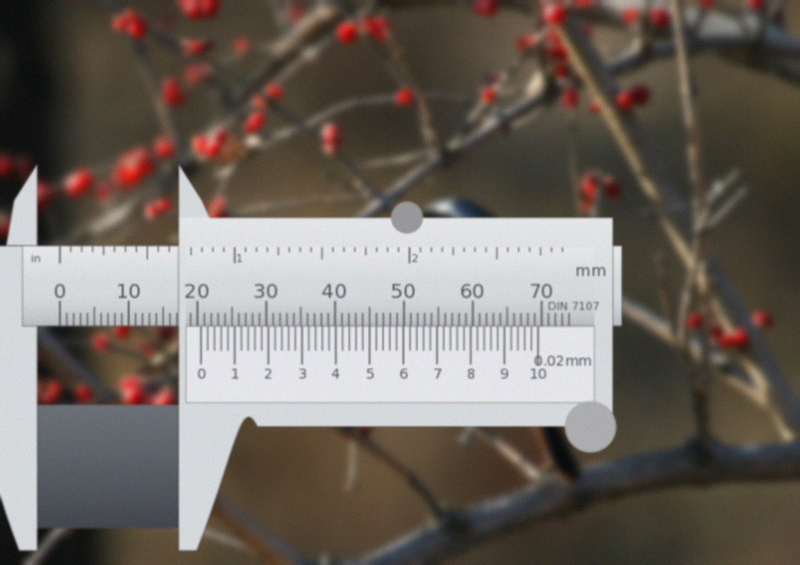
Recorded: 20.5 mm
